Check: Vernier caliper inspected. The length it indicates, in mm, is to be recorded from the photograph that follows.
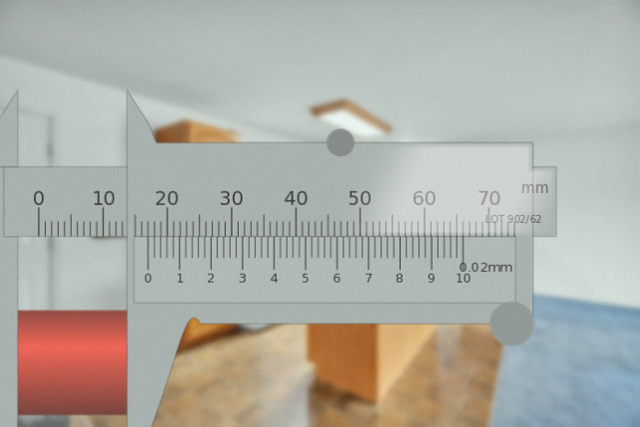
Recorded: 17.0 mm
